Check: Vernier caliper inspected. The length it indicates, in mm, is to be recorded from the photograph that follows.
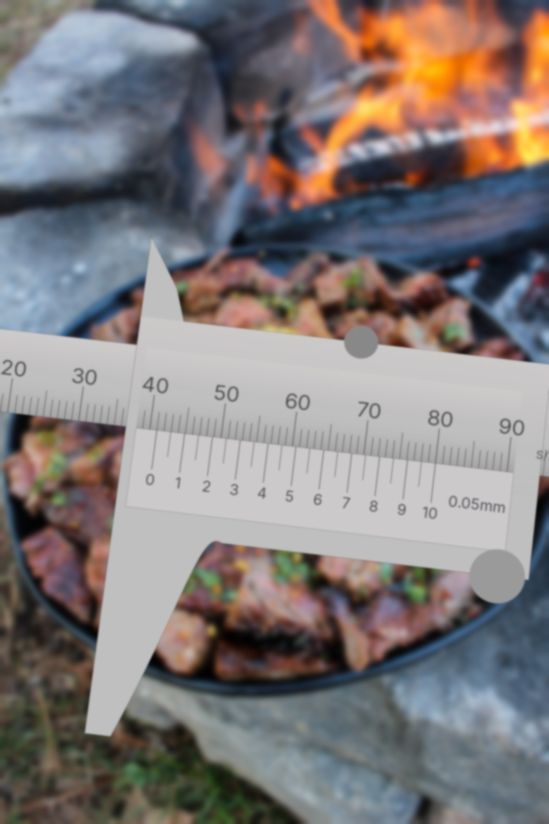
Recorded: 41.0 mm
